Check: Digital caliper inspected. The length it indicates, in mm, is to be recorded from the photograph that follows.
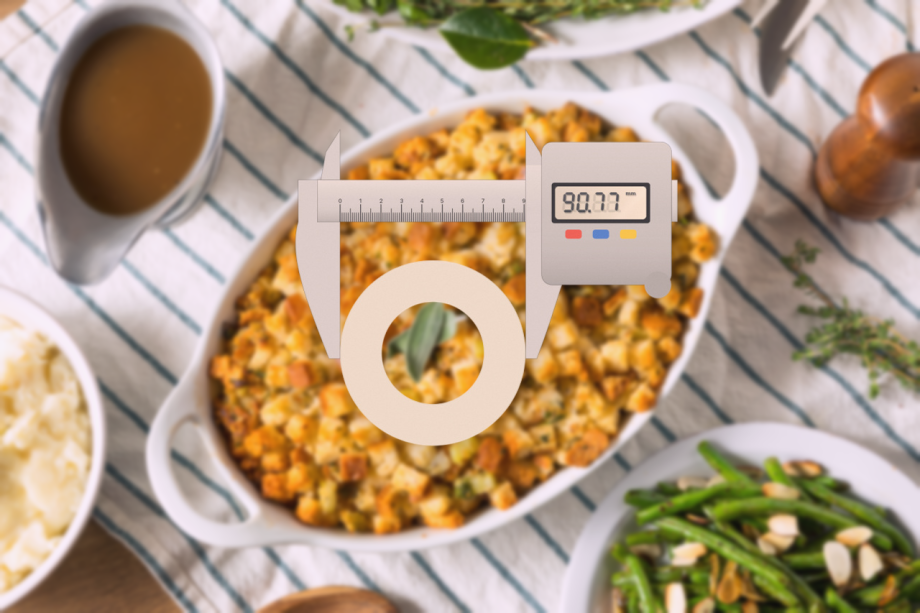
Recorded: 90.77 mm
